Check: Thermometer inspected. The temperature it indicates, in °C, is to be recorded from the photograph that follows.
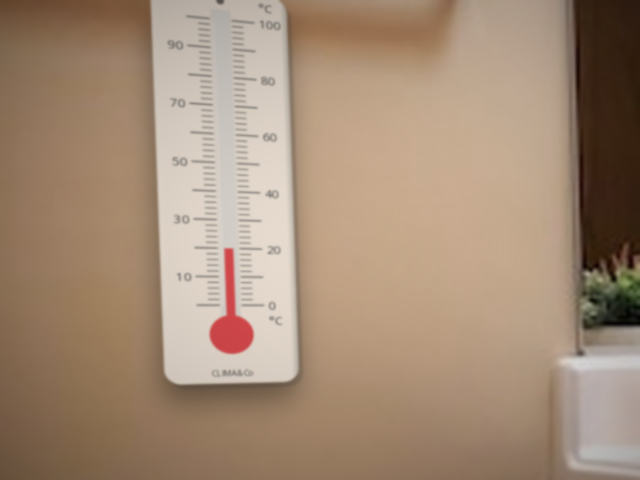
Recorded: 20 °C
